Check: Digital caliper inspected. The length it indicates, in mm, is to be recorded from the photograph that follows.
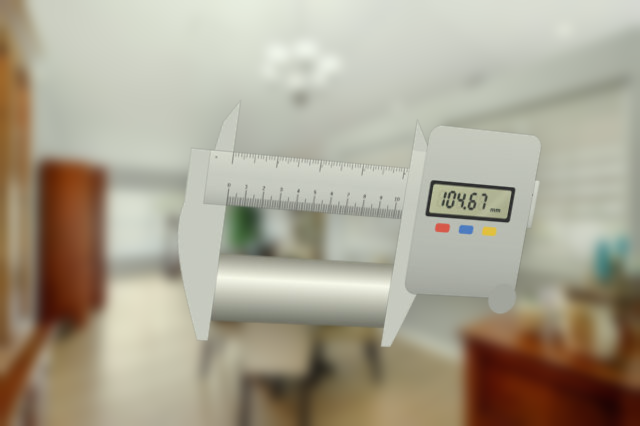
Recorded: 104.67 mm
